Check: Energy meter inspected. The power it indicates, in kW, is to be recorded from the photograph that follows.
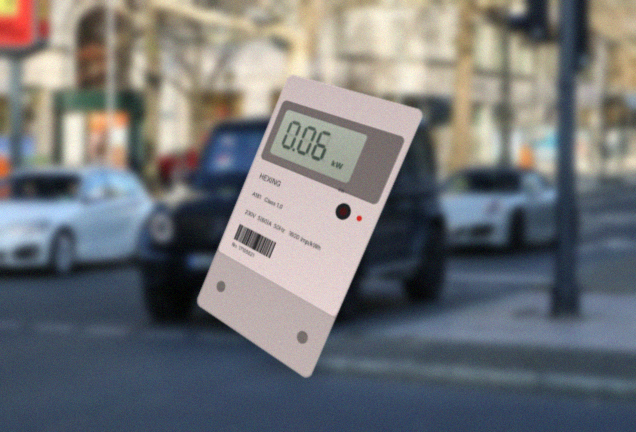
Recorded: 0.06 kW
